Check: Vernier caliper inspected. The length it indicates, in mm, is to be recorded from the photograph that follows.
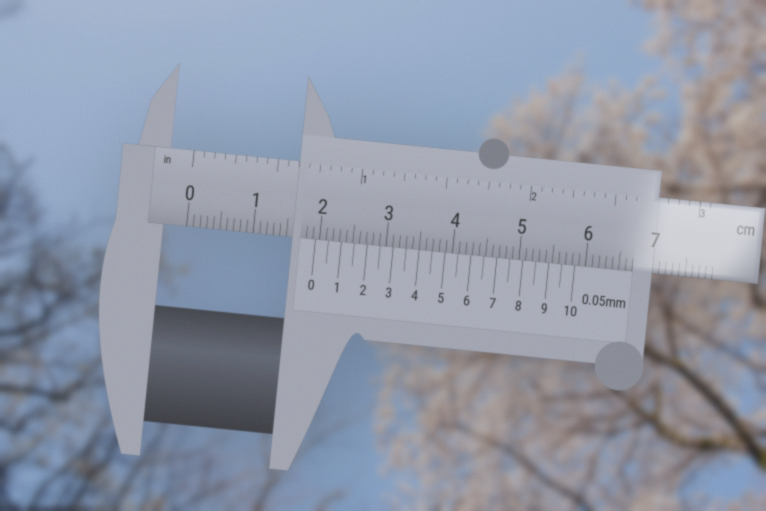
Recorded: 19.4 mm
